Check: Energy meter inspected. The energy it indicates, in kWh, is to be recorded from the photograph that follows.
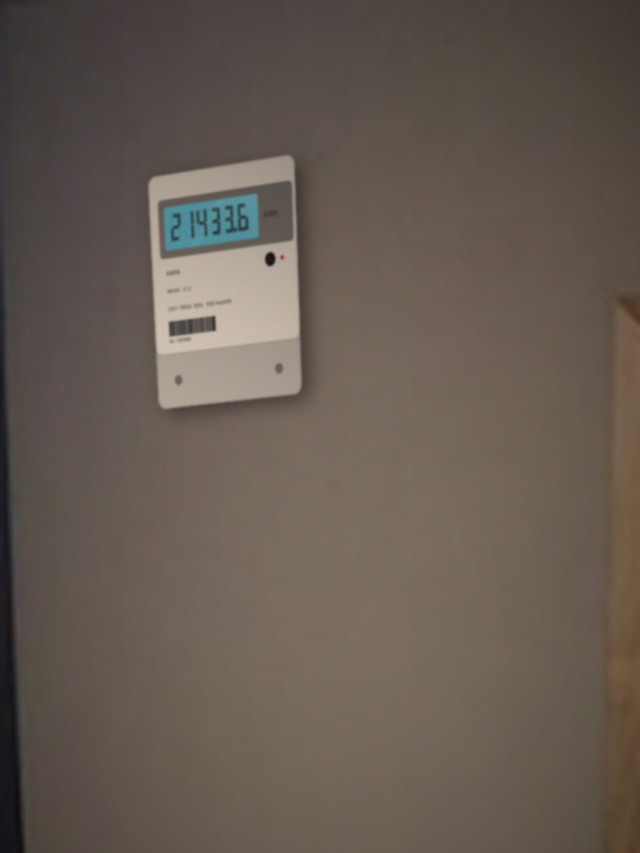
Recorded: 21433.6 kWh
